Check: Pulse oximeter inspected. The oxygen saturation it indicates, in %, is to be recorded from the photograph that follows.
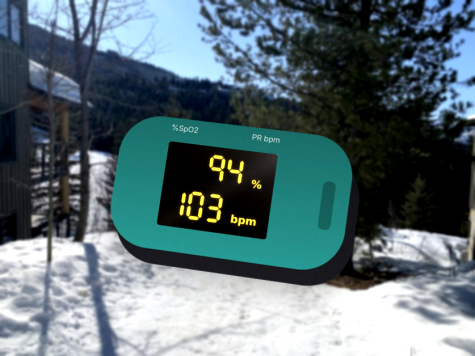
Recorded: 94 %
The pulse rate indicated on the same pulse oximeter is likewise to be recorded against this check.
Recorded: 103 bpm
